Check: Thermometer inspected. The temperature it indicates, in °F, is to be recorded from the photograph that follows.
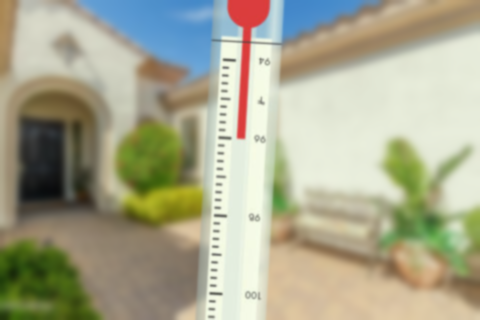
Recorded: 96 °F
